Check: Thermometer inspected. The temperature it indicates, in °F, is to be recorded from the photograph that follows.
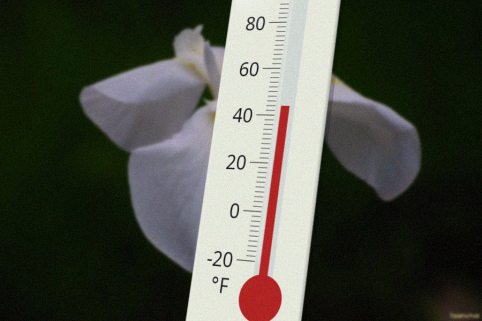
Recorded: 44 °F
